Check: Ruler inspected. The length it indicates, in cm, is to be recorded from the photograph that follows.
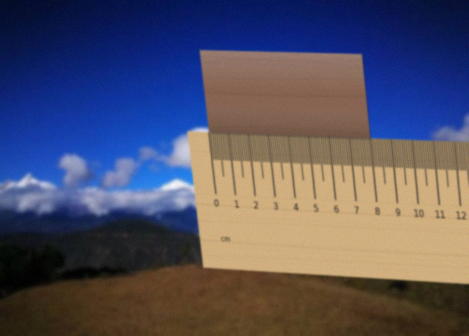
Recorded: 8 cm
